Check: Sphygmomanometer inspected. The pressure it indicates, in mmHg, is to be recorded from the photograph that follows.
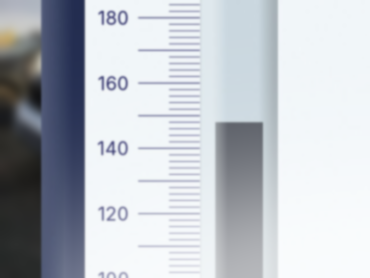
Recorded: 148 mmHg
